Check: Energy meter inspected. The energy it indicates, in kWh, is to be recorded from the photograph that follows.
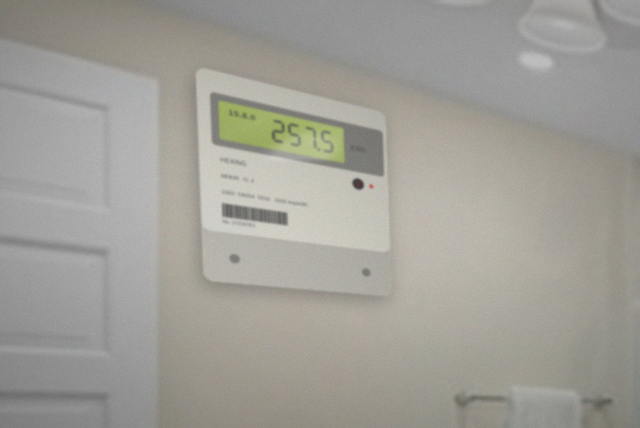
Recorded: 257.5 kWh
